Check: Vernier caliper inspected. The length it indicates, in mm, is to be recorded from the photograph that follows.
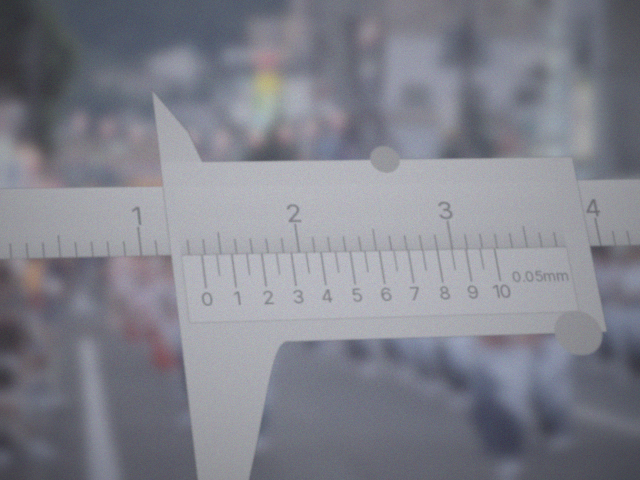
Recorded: 13.8 mm
